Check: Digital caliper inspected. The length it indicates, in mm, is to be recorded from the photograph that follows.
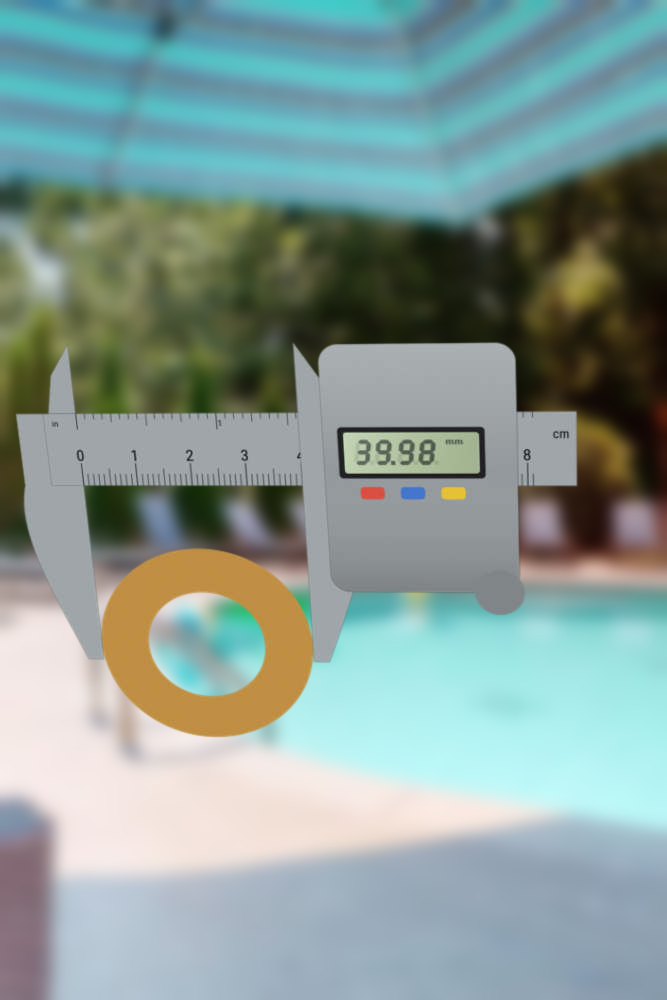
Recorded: 39.98 mm
